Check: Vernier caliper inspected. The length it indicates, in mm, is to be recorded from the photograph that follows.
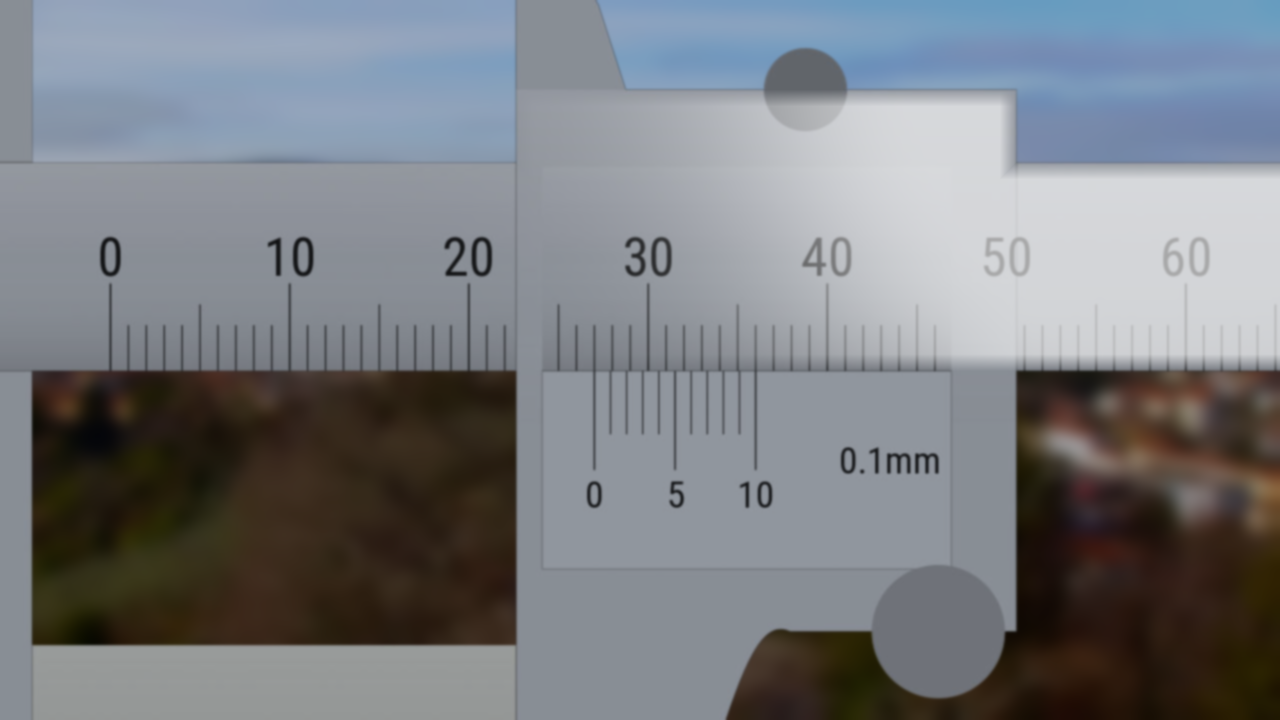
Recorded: 27.0 mm
